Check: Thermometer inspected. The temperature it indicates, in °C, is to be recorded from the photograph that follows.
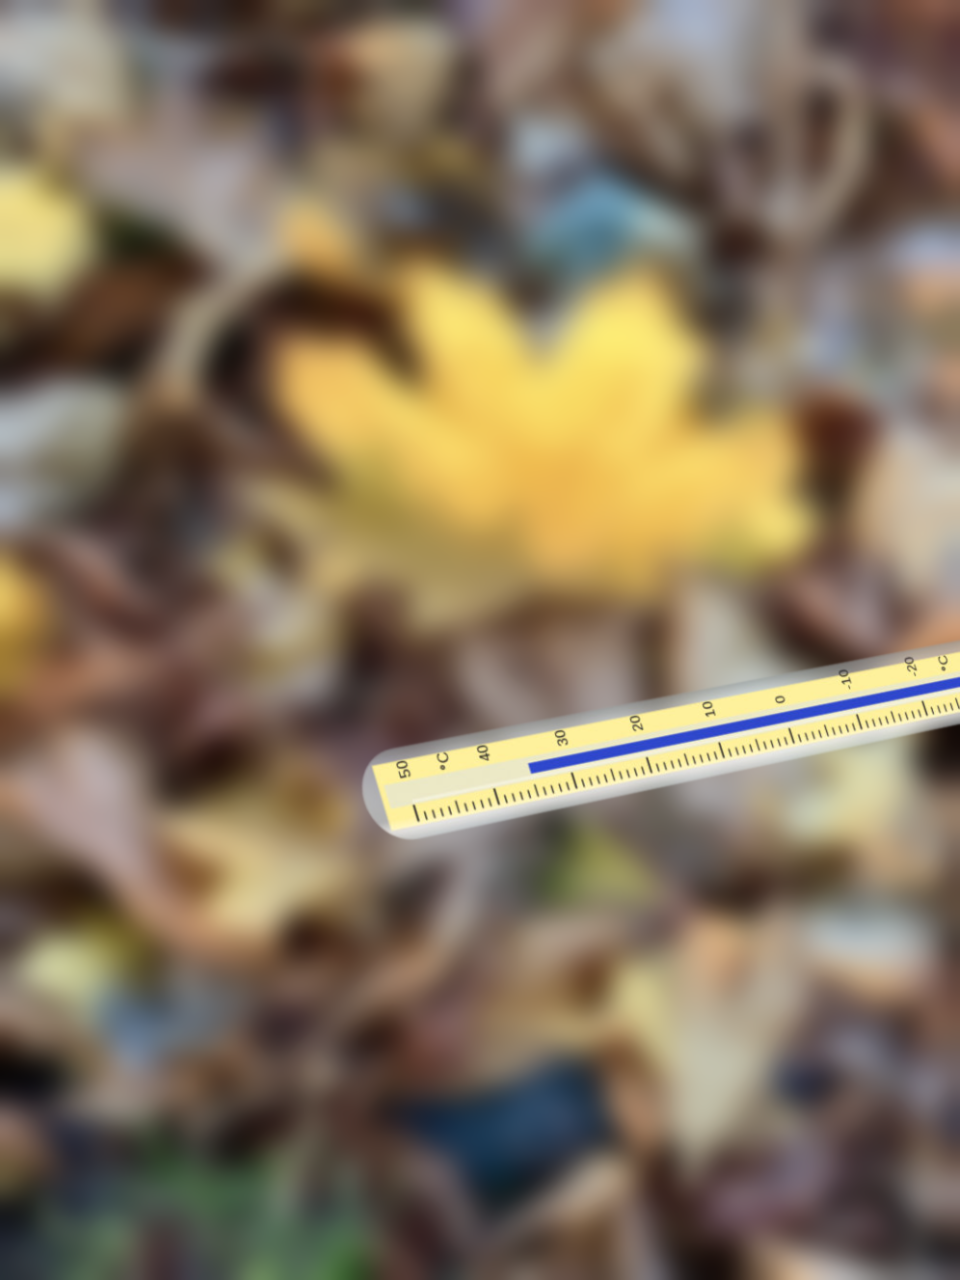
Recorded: 35 °C
